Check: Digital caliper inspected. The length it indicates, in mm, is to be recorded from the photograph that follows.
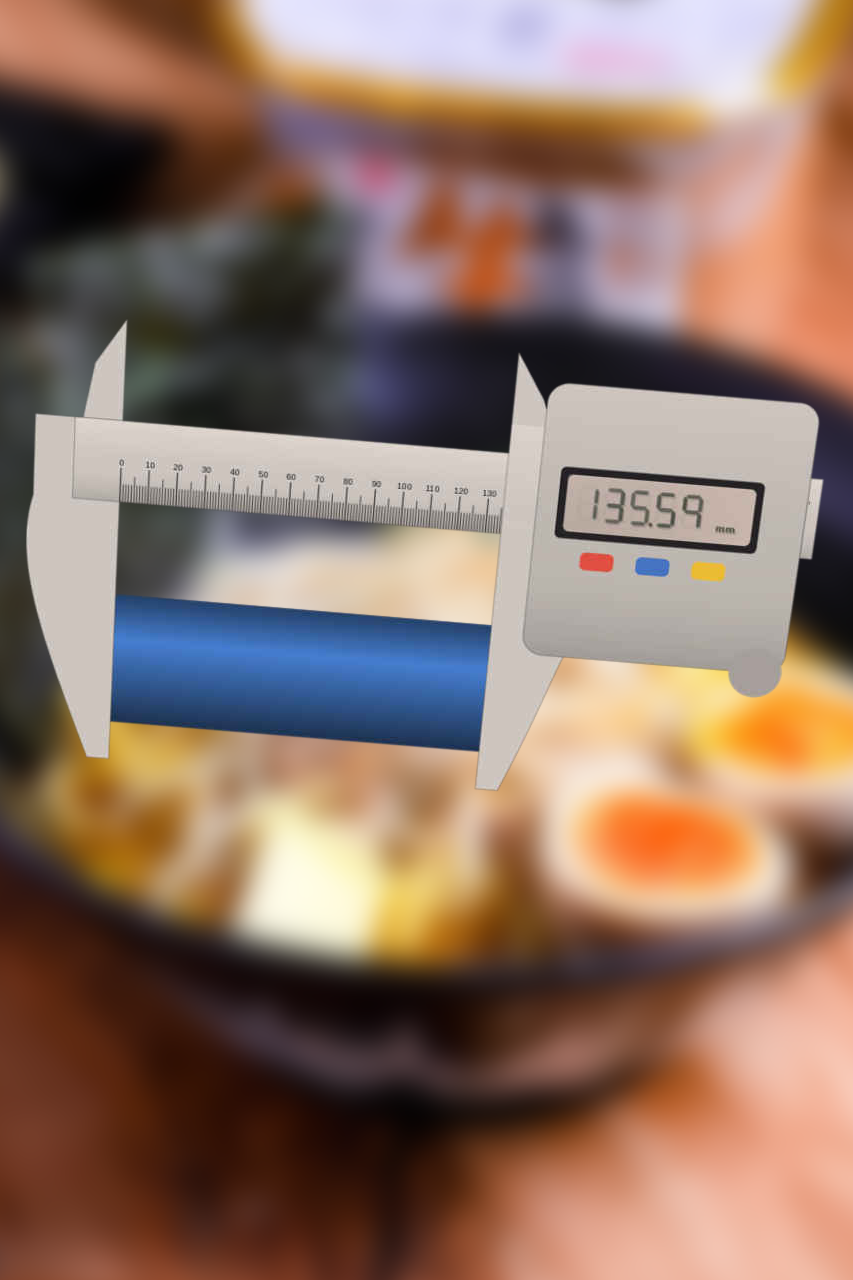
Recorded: 135.59 mm
